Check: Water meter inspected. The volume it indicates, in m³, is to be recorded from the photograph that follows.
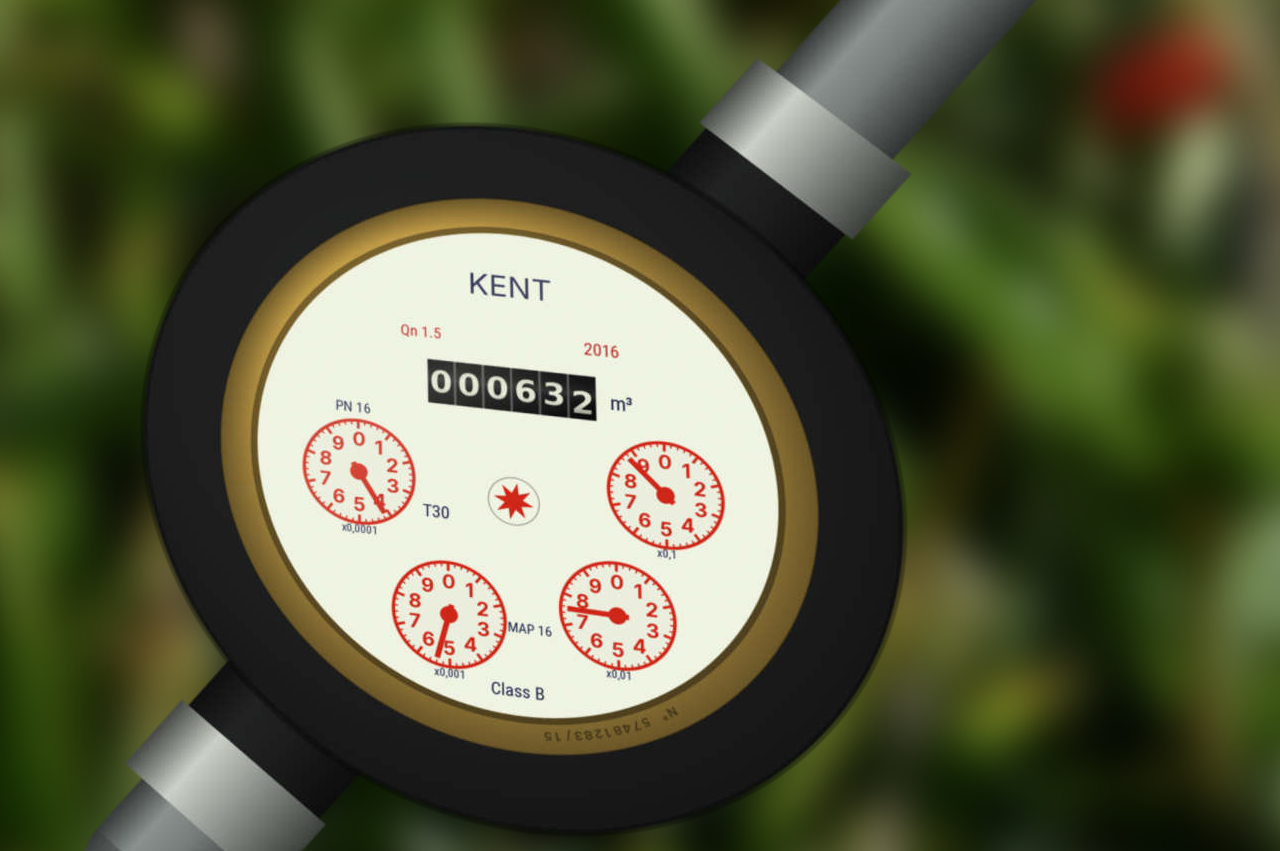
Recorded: 631.8754 m³
